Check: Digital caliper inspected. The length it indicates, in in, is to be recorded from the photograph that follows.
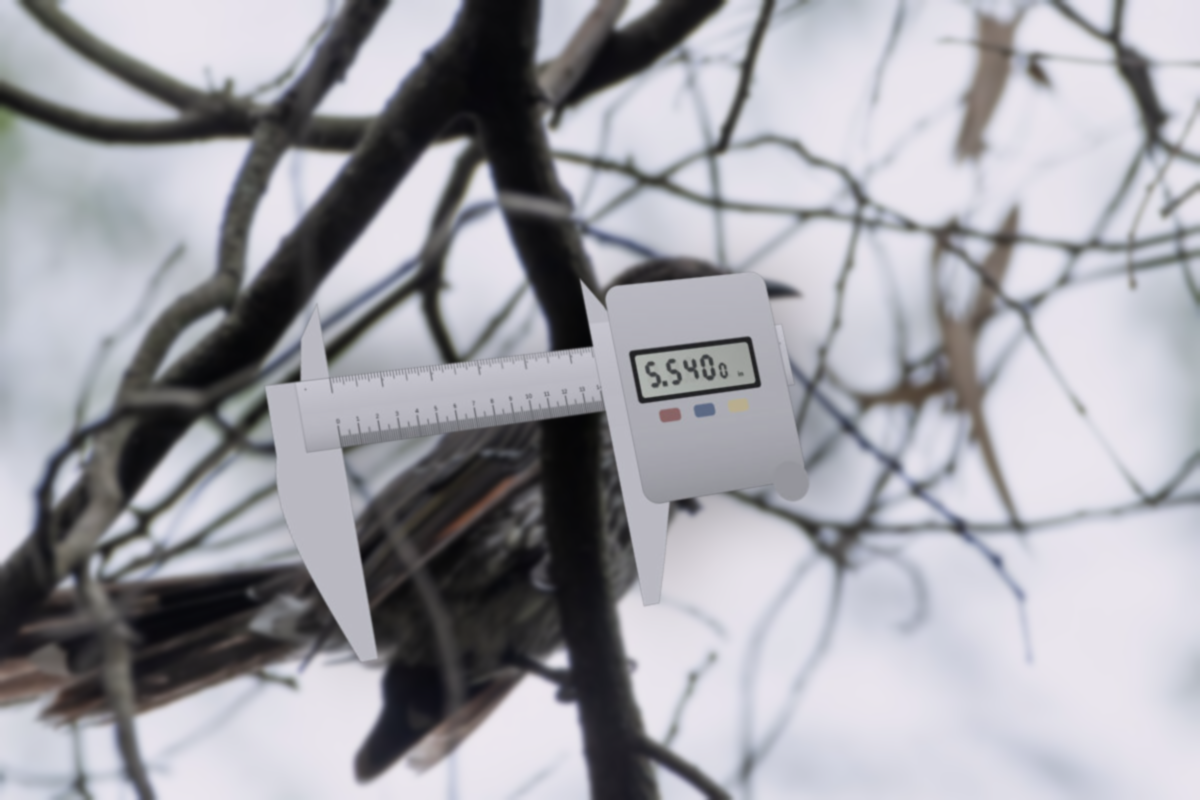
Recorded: 5.5400 in
